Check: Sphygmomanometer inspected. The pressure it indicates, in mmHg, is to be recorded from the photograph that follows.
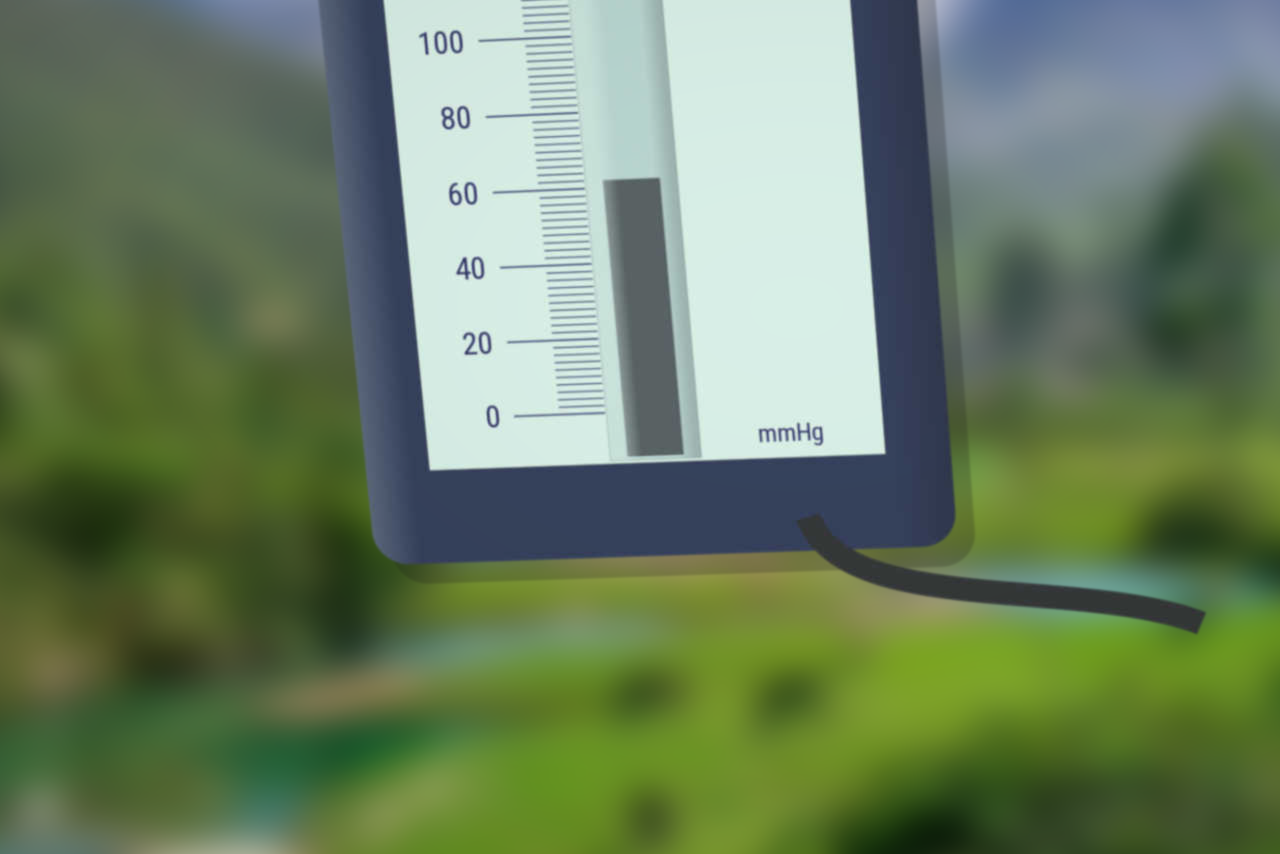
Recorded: 62 mmHg
